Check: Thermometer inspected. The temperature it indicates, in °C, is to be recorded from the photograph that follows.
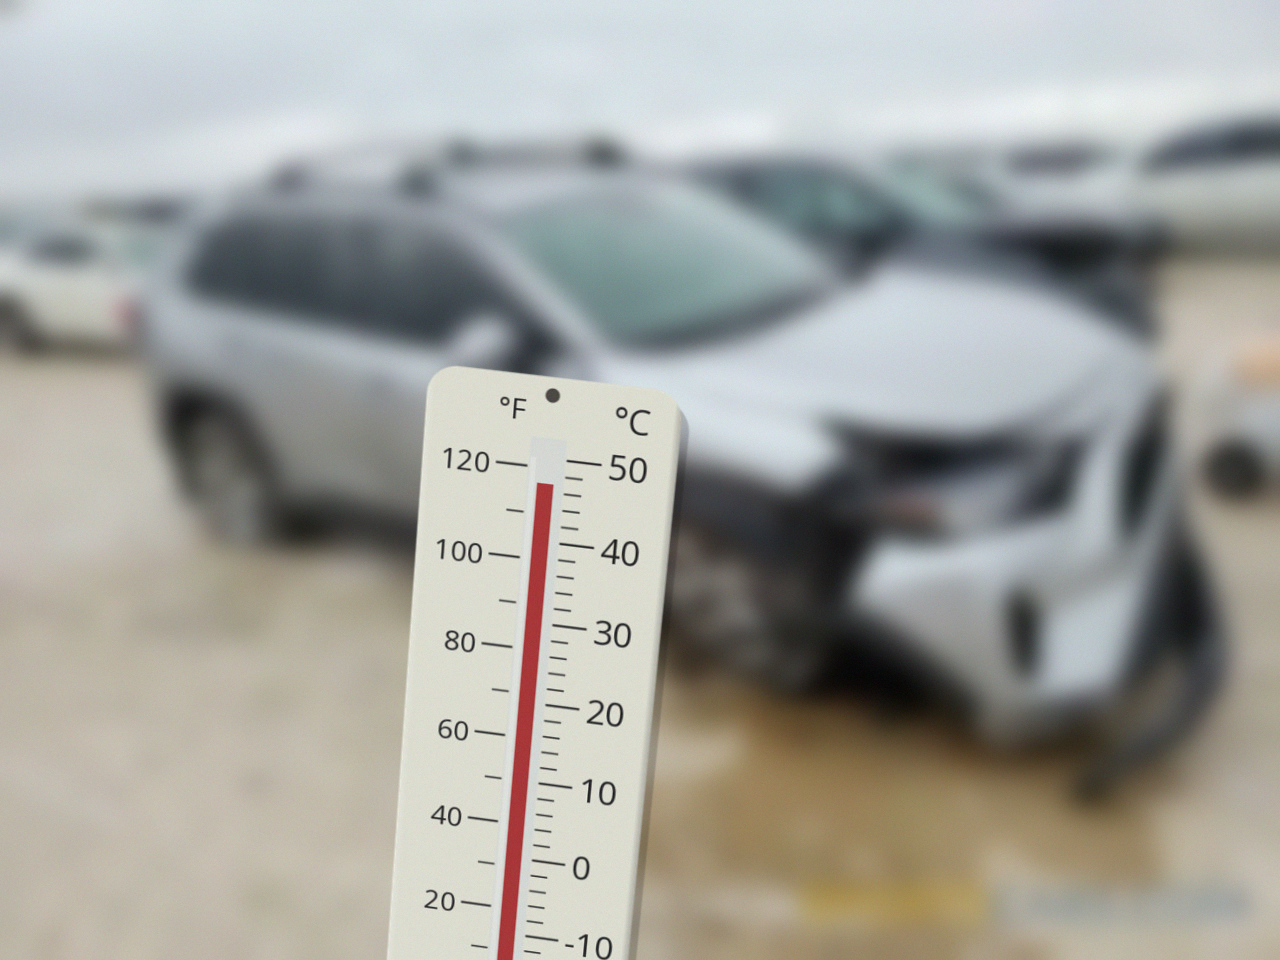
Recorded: 47 °C
